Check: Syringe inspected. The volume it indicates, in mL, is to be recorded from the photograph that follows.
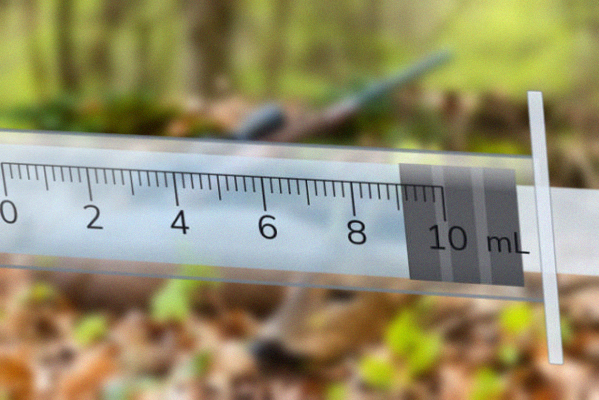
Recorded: 9.1 mL
